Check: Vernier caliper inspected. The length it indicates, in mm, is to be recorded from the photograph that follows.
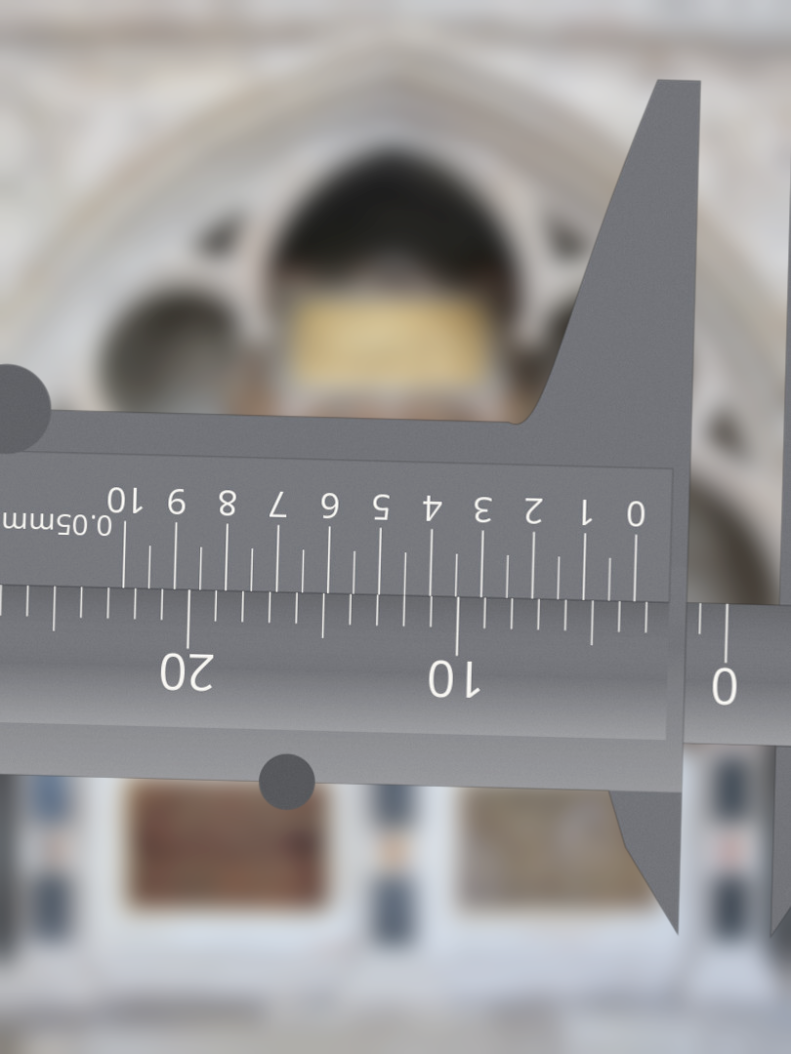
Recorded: 3.45 mm
